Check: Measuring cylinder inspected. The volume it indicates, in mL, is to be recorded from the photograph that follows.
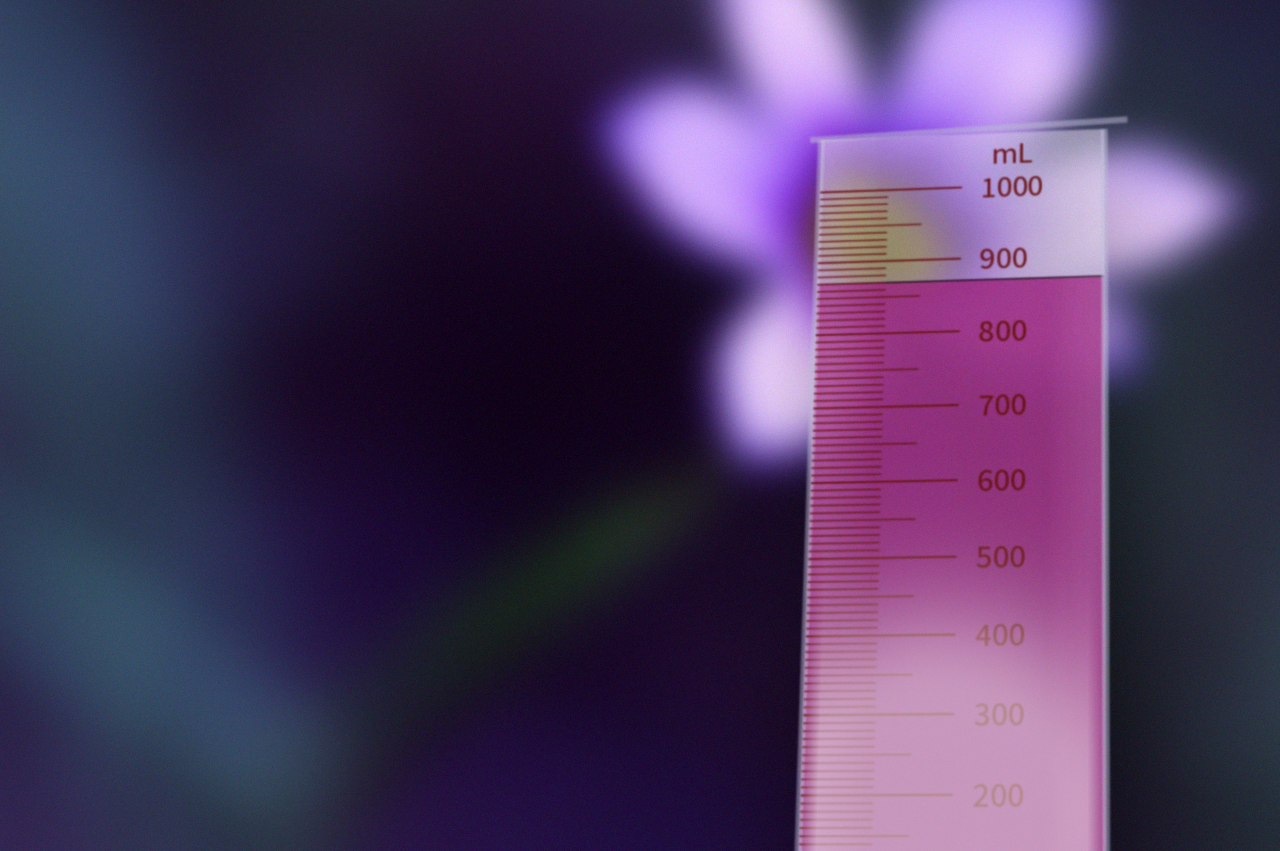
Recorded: 870 mL
